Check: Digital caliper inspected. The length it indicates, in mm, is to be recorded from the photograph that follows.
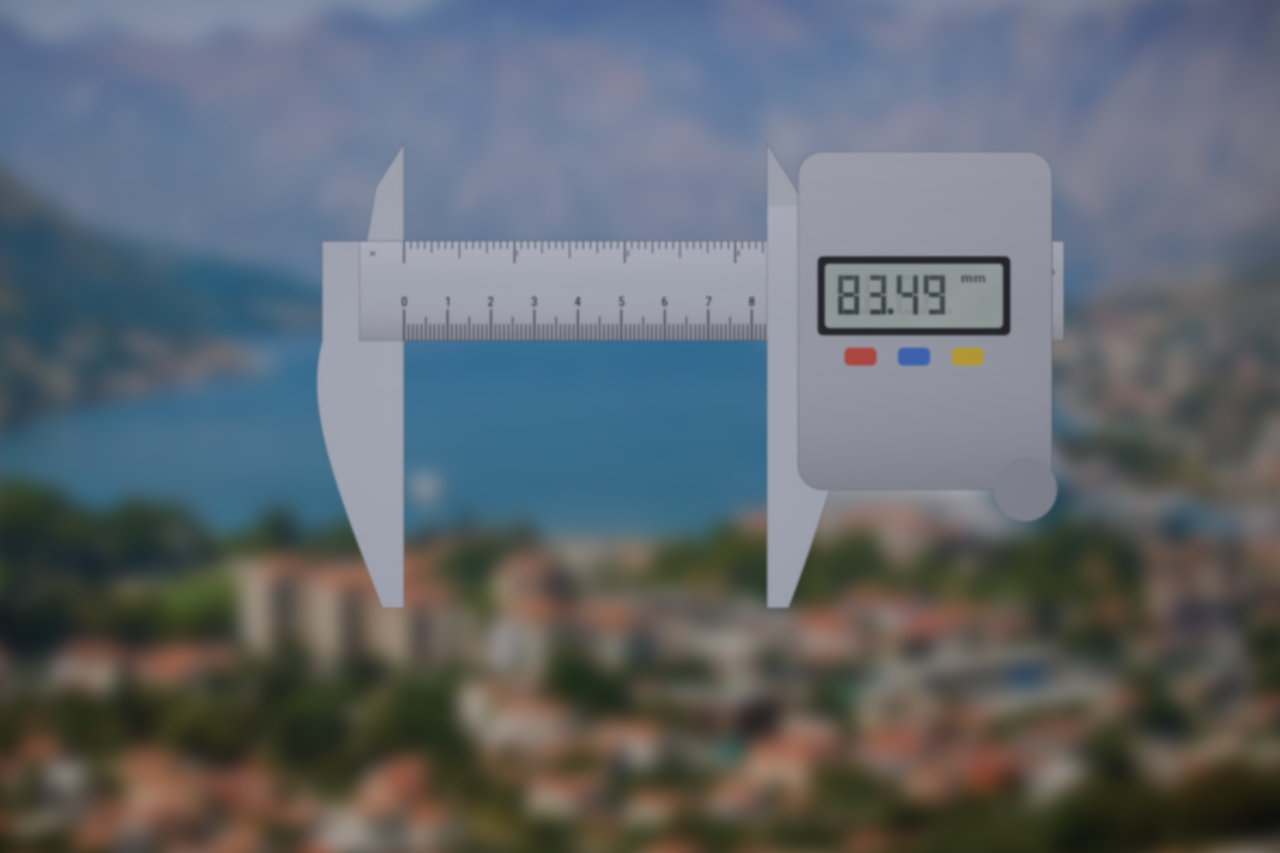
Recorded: 83.49 mm
